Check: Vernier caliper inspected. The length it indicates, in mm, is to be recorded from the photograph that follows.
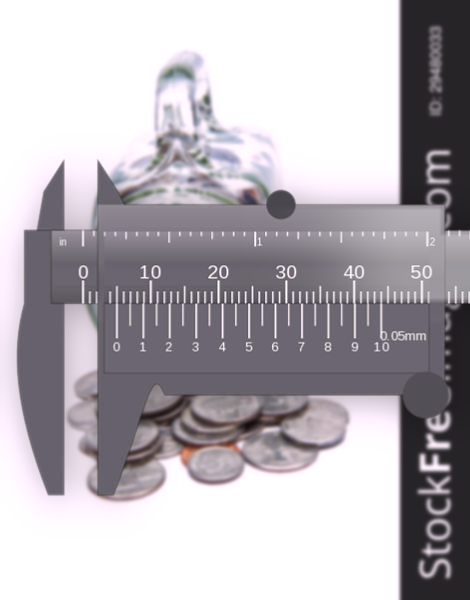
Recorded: 5.0 mm
